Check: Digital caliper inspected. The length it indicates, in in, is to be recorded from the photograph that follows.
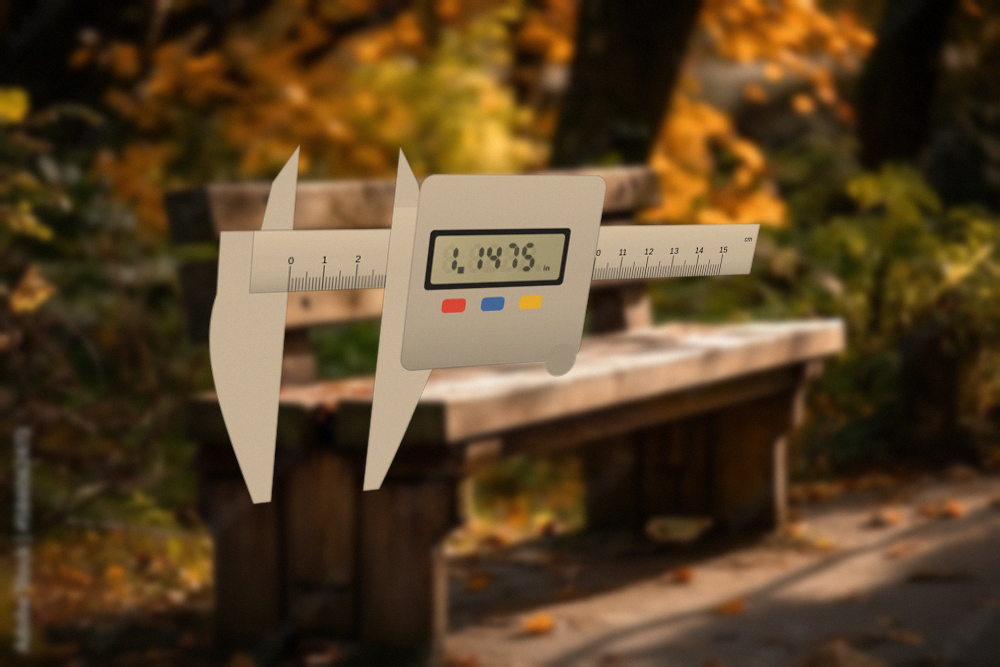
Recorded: 1.1475 in
